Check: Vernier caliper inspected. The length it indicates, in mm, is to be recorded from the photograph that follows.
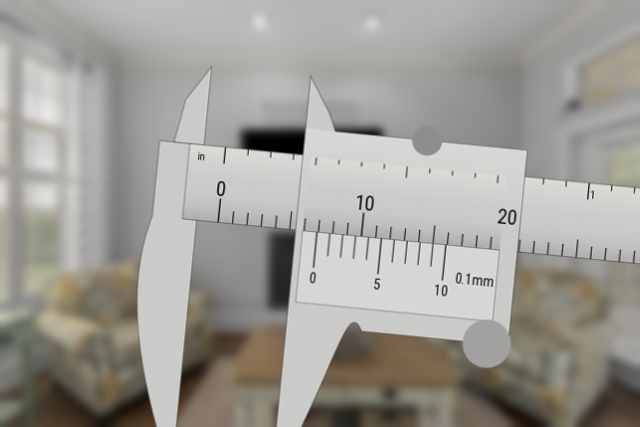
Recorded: 6.9 mm
